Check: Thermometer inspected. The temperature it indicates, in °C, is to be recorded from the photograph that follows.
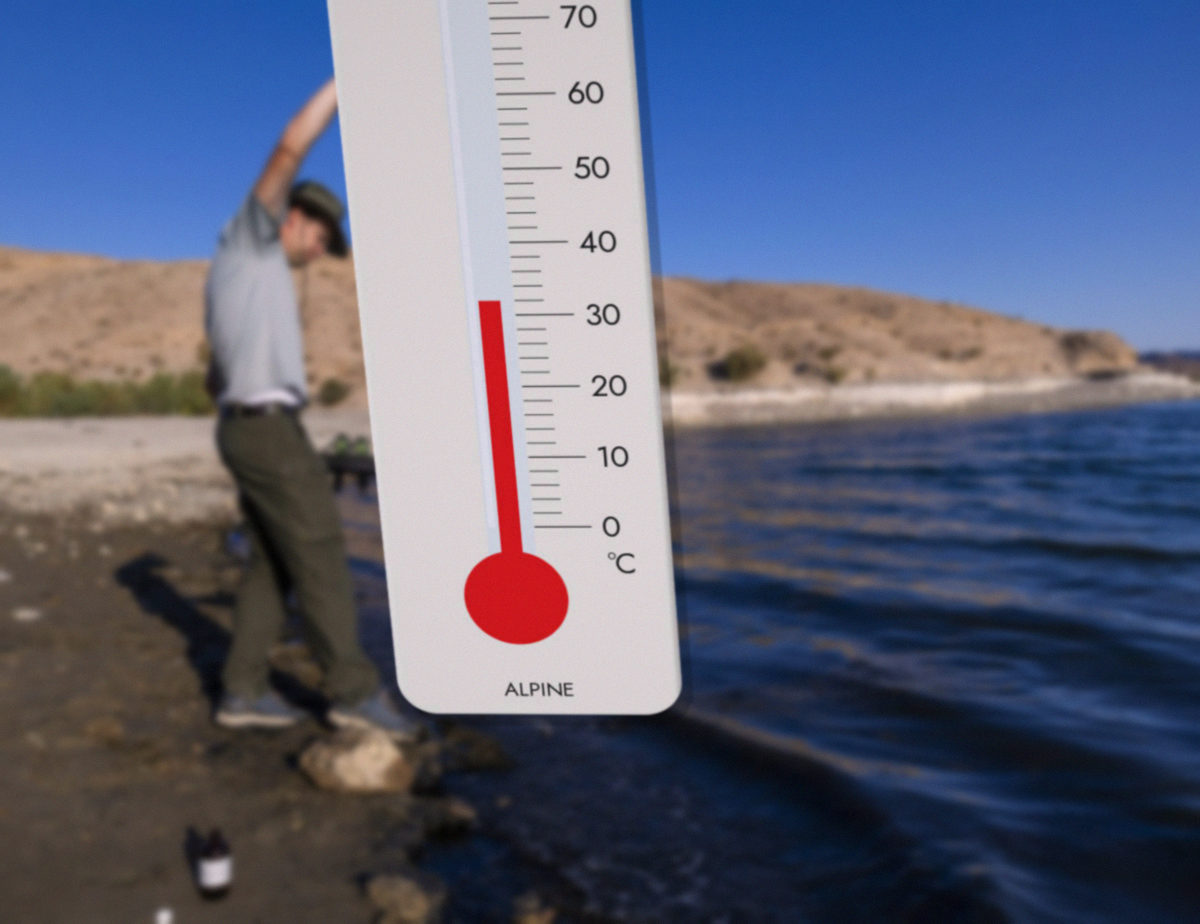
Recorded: 32 °C
